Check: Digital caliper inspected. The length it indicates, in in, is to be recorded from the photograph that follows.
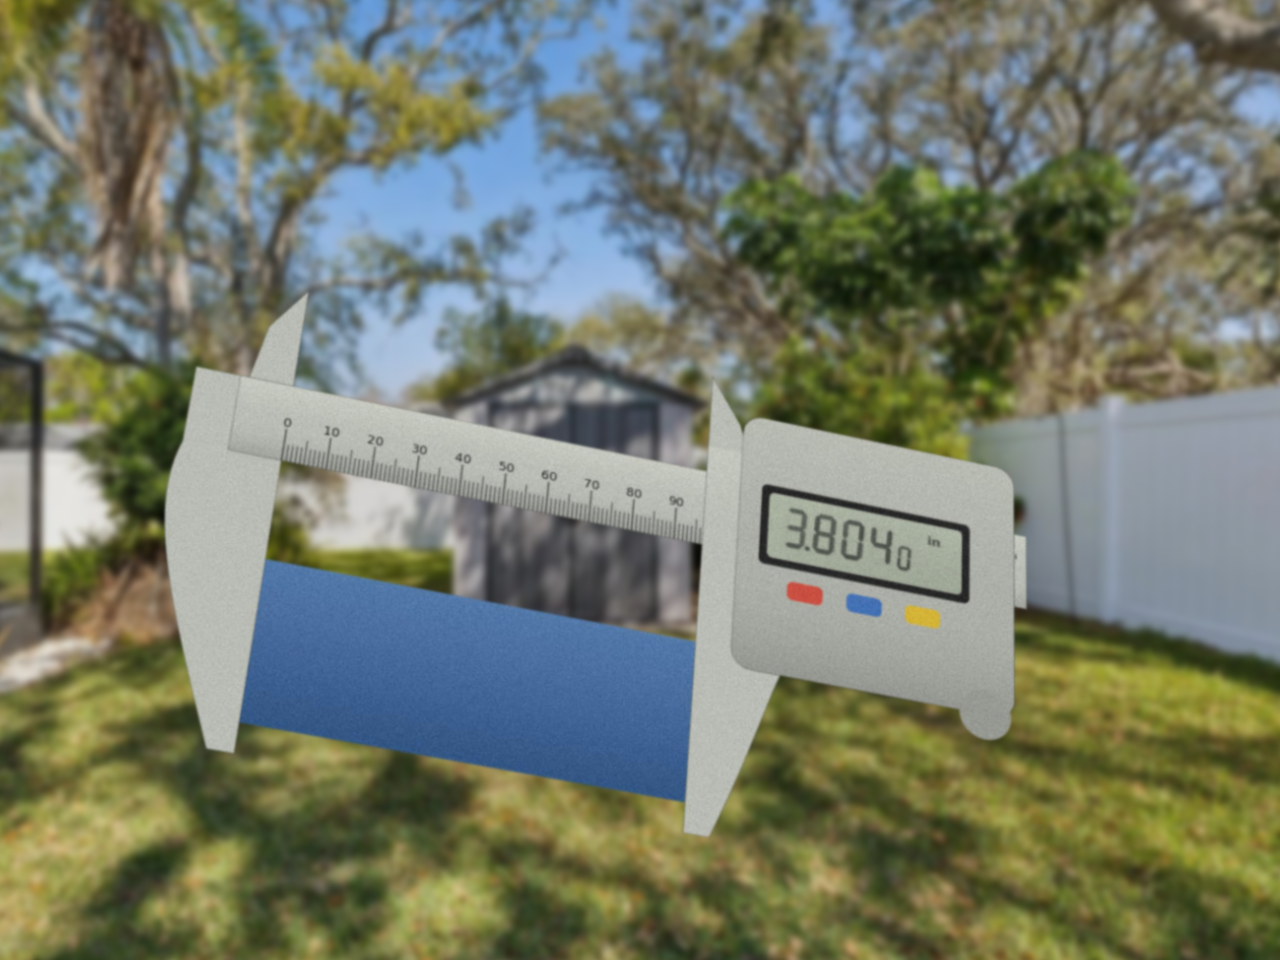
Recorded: 3.8040 in
